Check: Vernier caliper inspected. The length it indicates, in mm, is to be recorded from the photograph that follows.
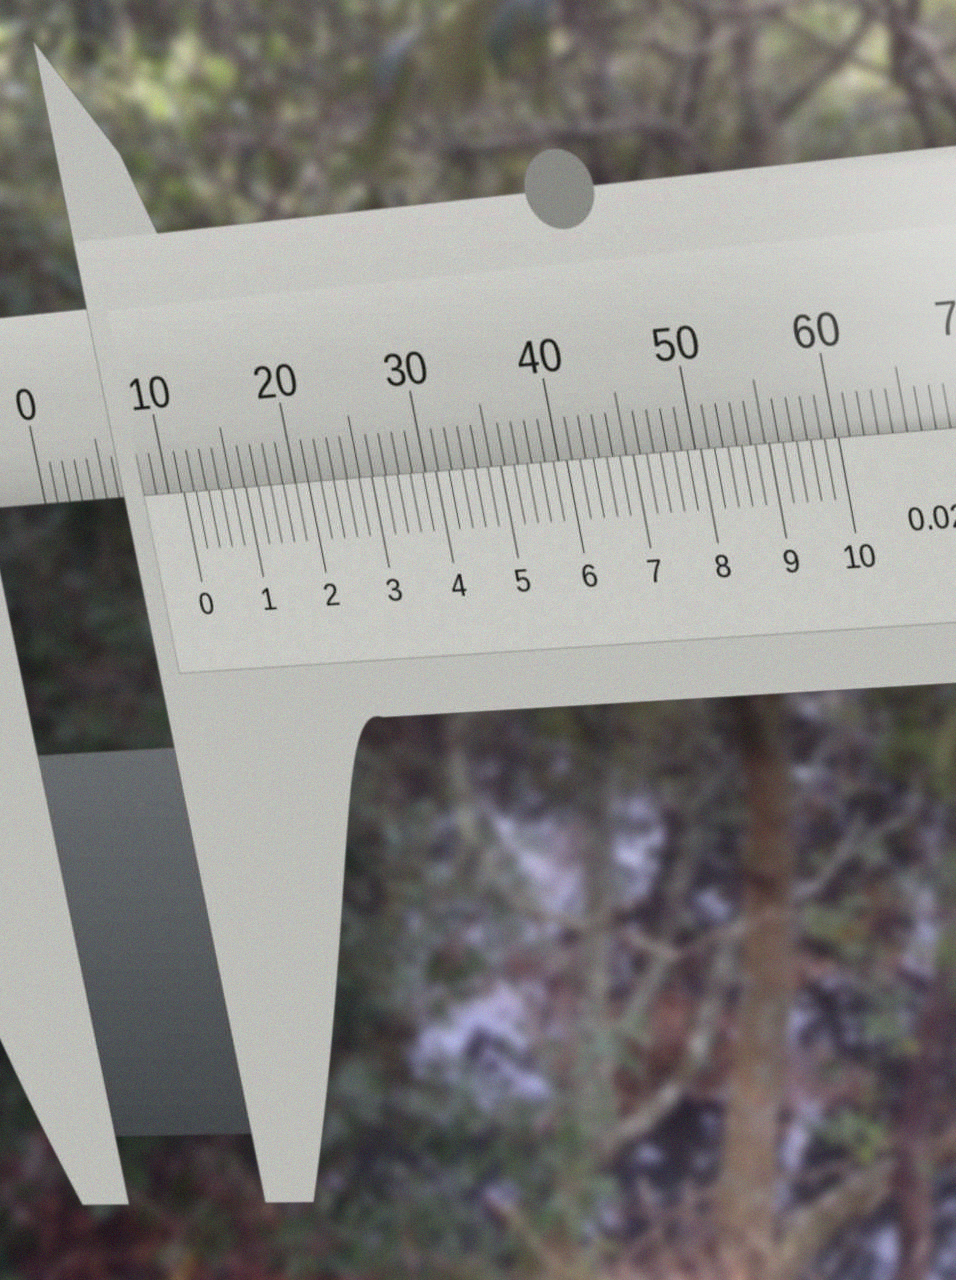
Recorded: 11.2 mm
